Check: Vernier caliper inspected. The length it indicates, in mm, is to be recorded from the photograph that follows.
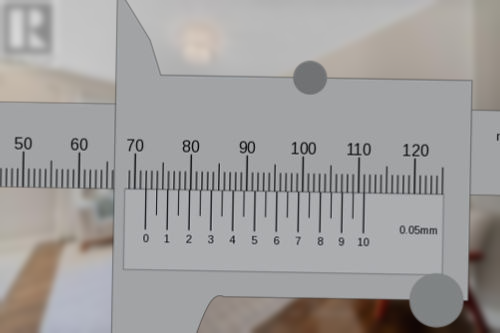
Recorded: 72.0 mm
